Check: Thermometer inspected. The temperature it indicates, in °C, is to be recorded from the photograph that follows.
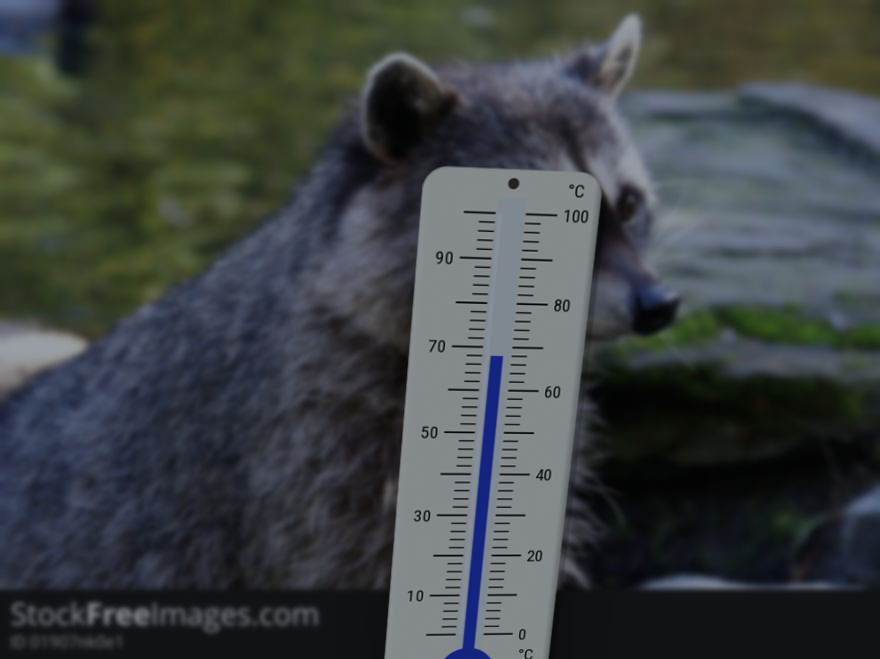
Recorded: 68 °C
